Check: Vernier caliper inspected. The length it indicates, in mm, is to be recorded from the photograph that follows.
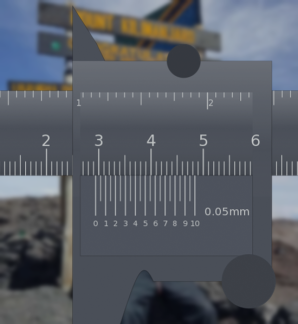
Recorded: 29.4 mm
